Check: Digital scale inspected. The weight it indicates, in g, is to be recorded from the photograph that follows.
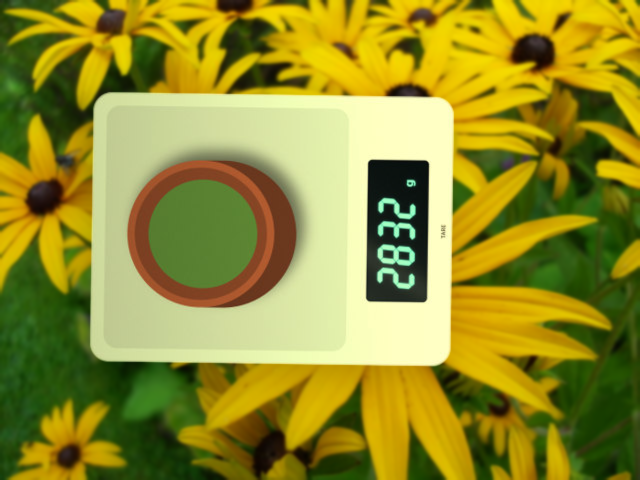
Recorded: 2832 g
